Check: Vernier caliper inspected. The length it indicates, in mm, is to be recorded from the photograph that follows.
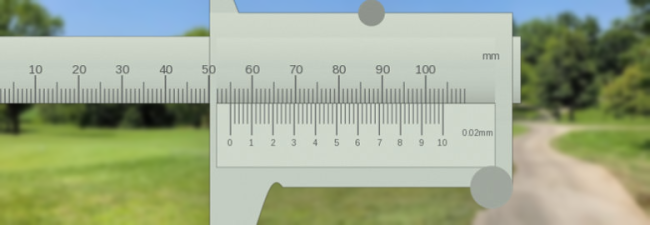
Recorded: 55.0 mm
